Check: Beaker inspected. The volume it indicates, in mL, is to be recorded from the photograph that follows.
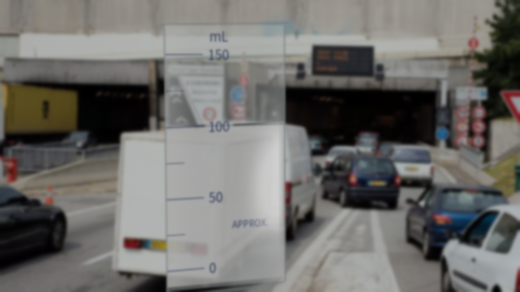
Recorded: 100 mL
